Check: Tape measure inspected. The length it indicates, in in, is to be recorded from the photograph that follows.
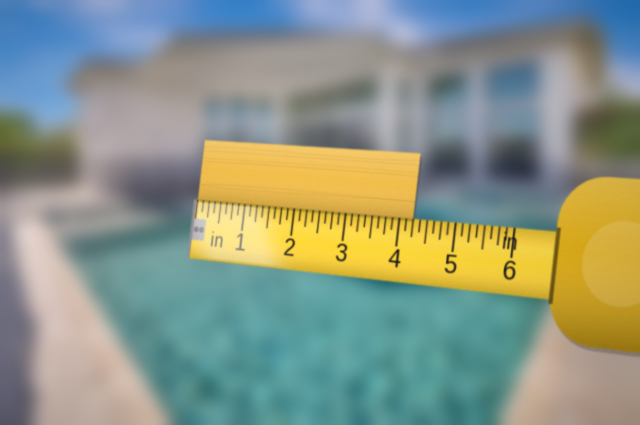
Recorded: 4.25 in
